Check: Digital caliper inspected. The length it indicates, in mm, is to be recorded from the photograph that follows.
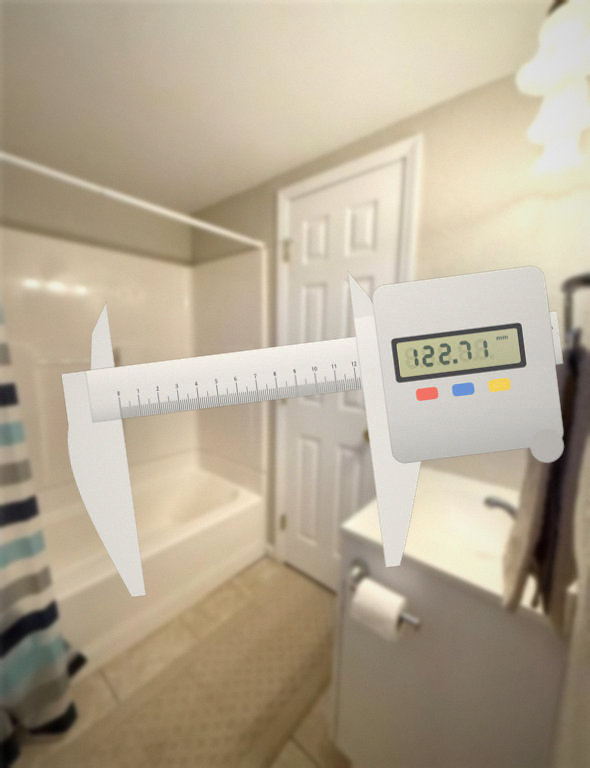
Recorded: 122.71 mm
